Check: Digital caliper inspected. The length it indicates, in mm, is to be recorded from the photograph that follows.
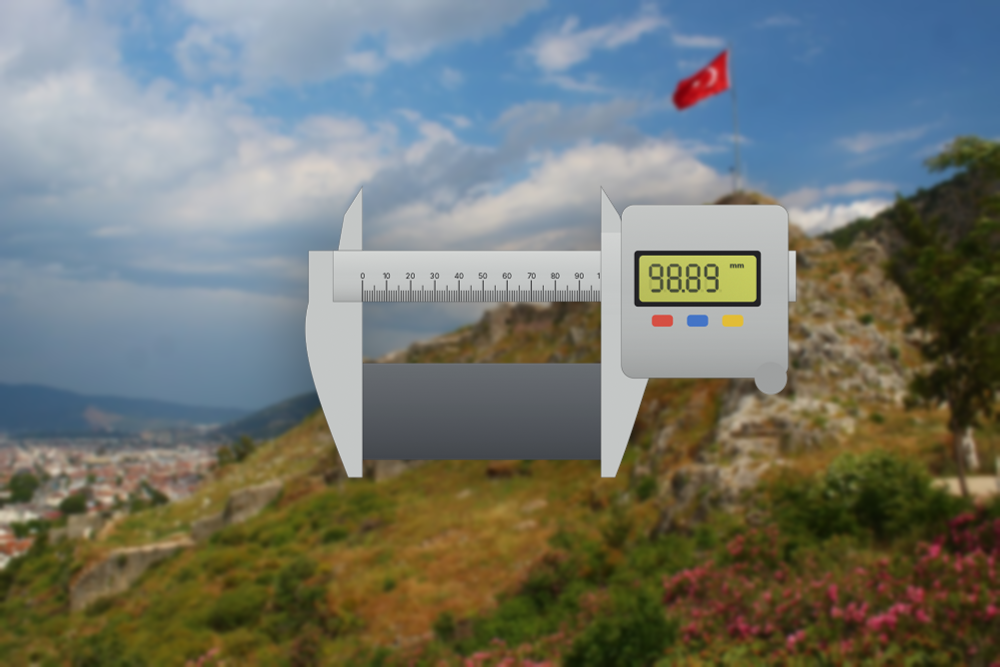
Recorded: 98.89 mm
